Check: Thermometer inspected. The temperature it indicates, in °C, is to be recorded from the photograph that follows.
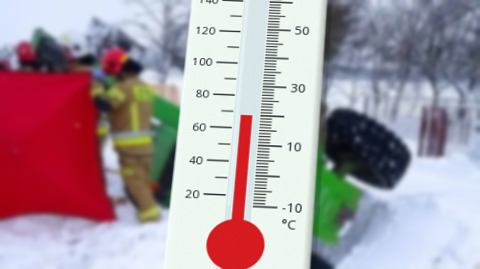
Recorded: 20 °C
